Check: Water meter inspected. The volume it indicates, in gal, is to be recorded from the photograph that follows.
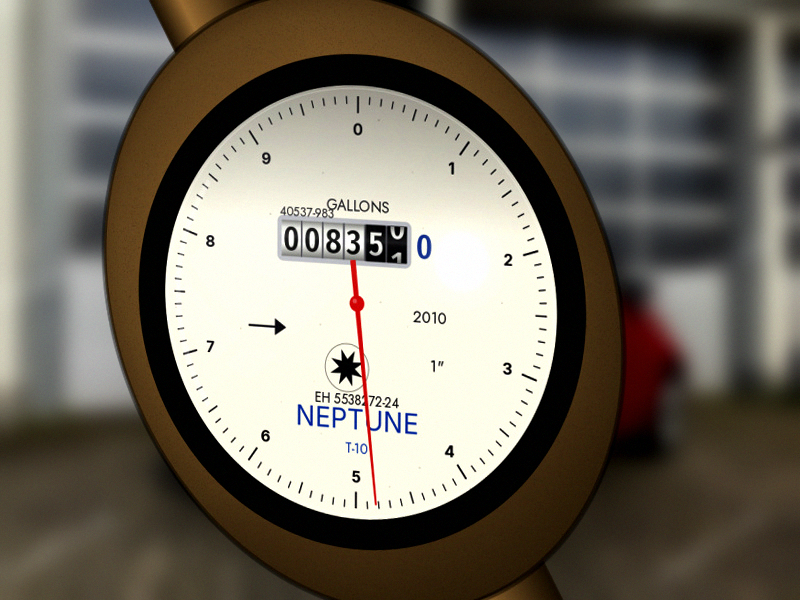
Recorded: 83504.8 gal
